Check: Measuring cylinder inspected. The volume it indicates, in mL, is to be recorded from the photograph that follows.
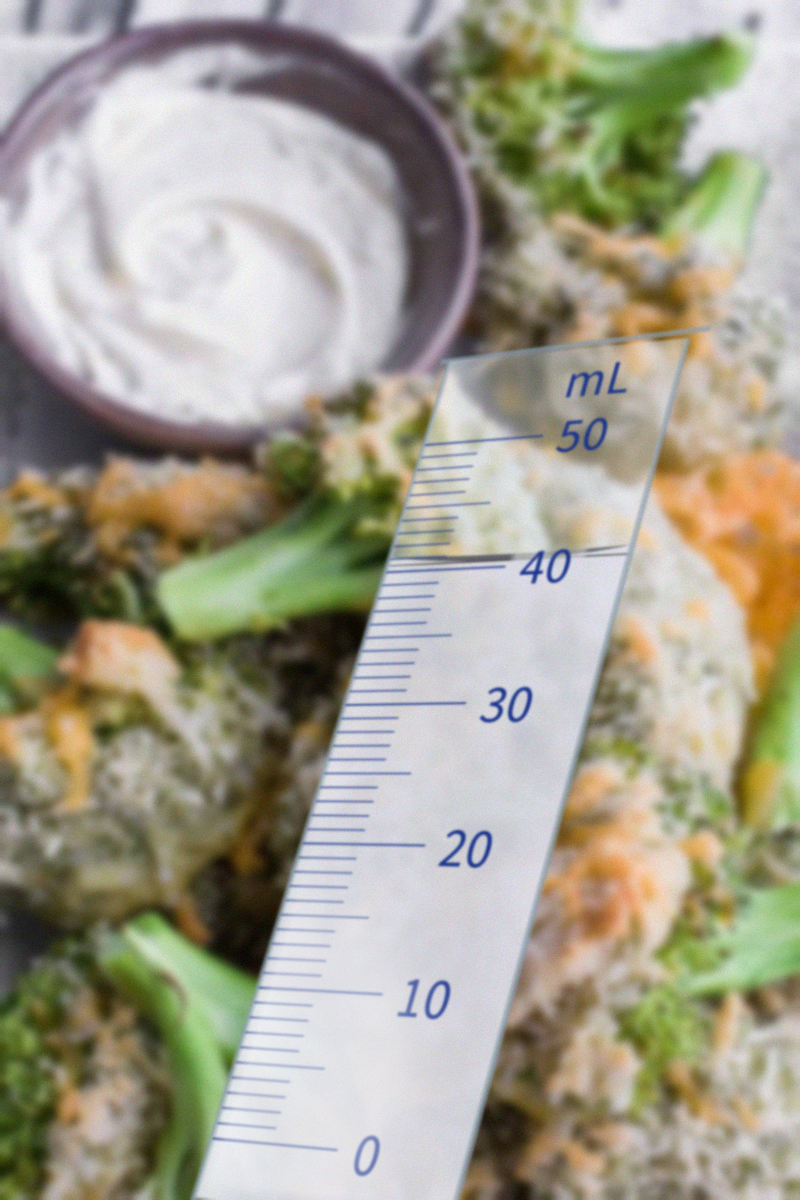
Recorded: 40.5 mL
